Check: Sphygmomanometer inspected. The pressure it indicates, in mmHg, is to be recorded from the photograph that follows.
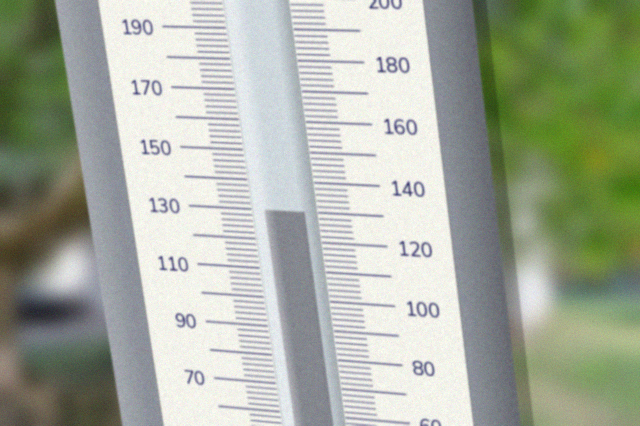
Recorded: 130 mmHg
